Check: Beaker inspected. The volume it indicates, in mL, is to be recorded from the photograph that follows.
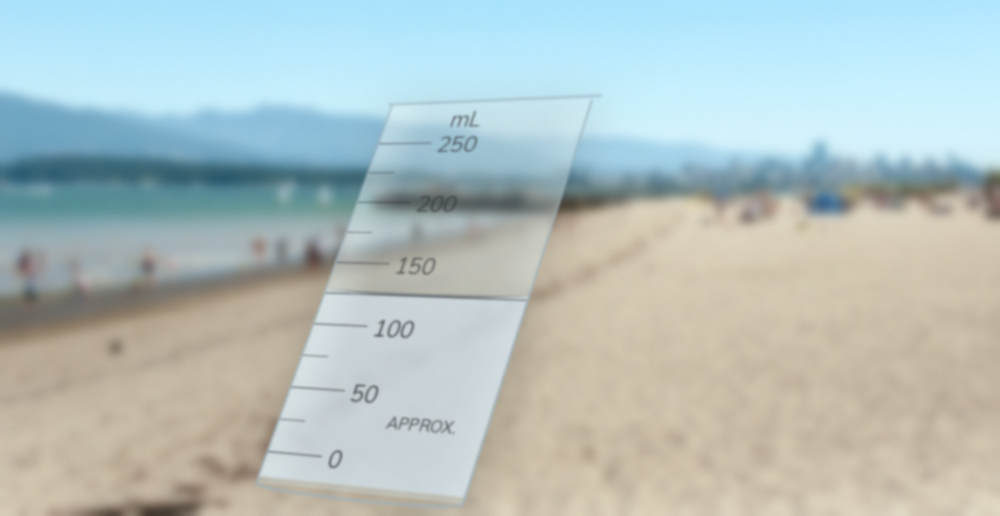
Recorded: 125 mL
